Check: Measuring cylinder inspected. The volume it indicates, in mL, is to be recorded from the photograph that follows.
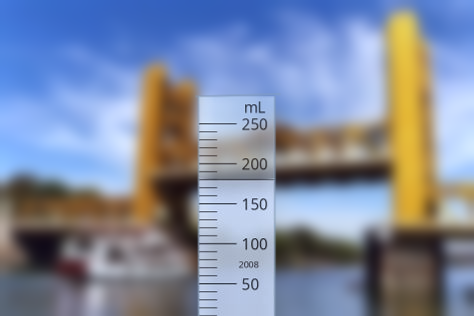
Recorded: 180 mL
